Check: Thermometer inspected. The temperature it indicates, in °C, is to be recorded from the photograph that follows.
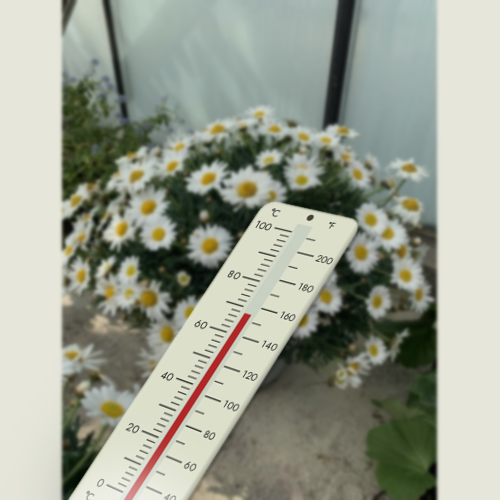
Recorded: 68 °C
